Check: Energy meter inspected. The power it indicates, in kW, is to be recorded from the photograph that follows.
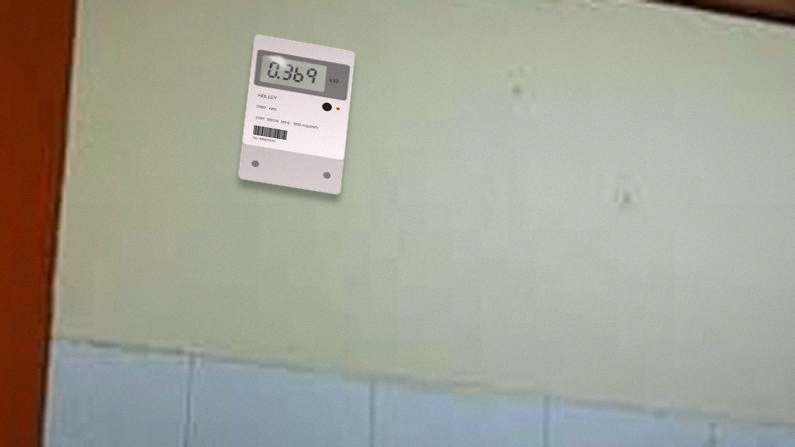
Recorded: 0.369 kW
